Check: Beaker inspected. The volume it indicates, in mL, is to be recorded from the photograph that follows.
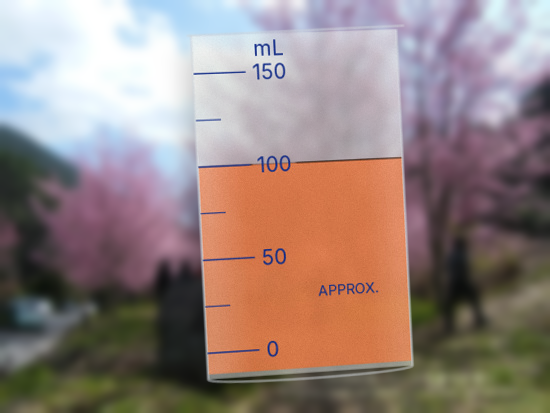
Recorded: 100 mL
